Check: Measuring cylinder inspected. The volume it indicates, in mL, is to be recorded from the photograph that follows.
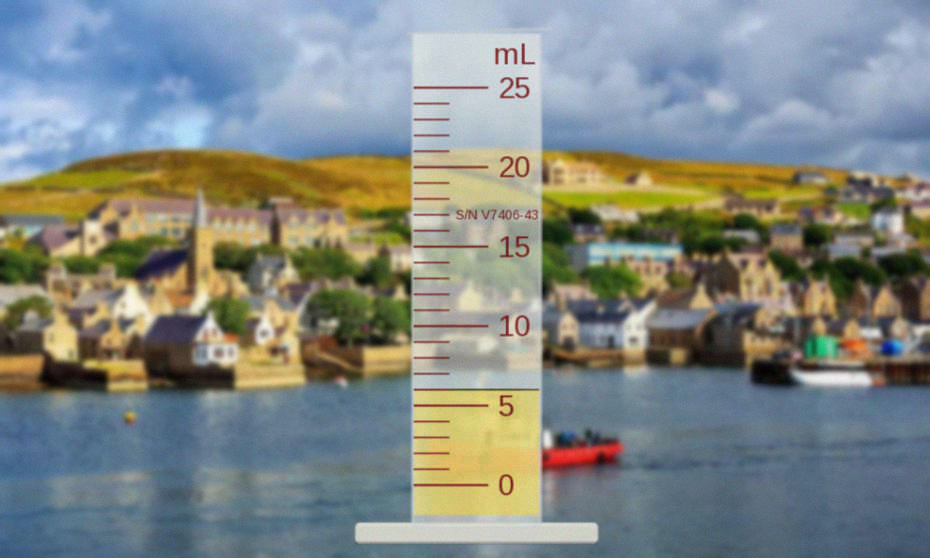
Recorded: 6 mL
